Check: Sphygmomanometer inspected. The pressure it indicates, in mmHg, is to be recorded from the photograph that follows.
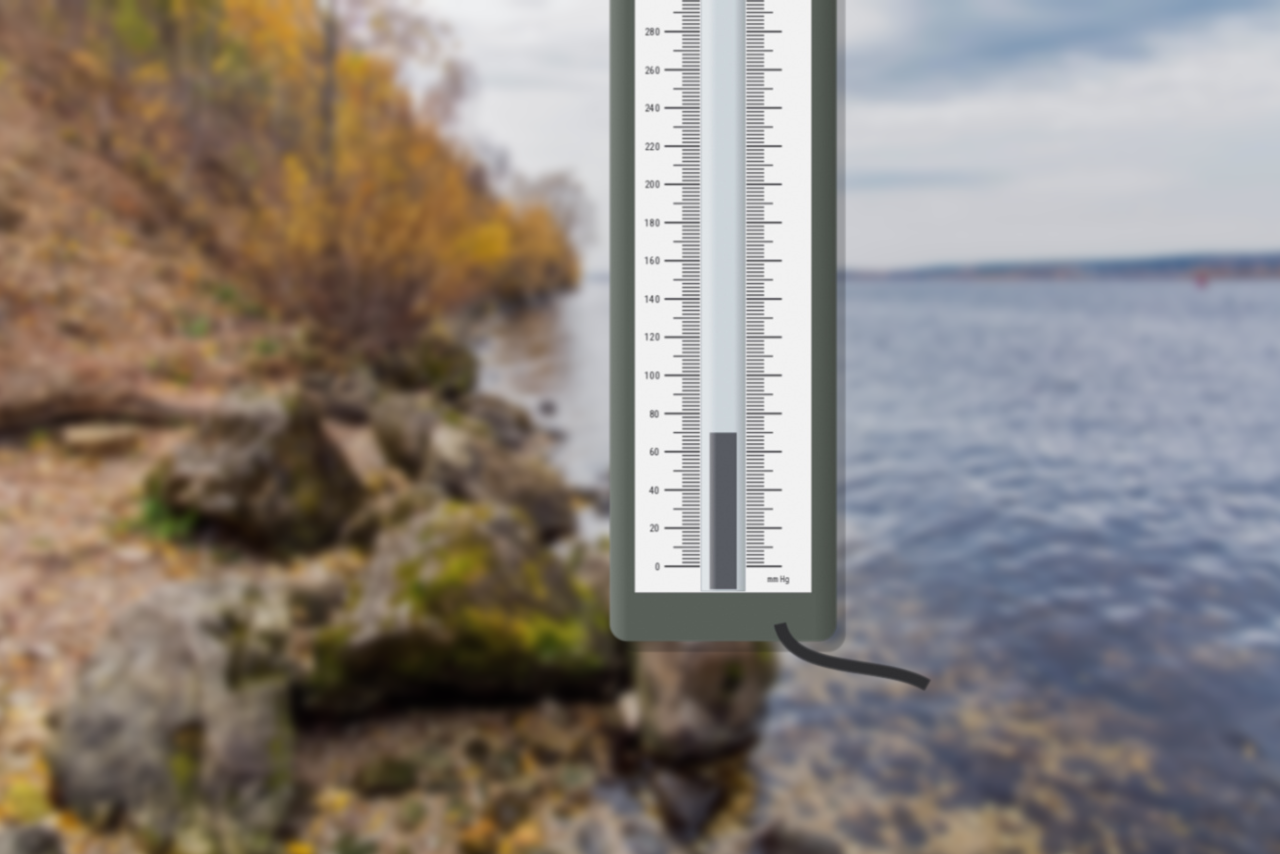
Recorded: 70 mmHg
